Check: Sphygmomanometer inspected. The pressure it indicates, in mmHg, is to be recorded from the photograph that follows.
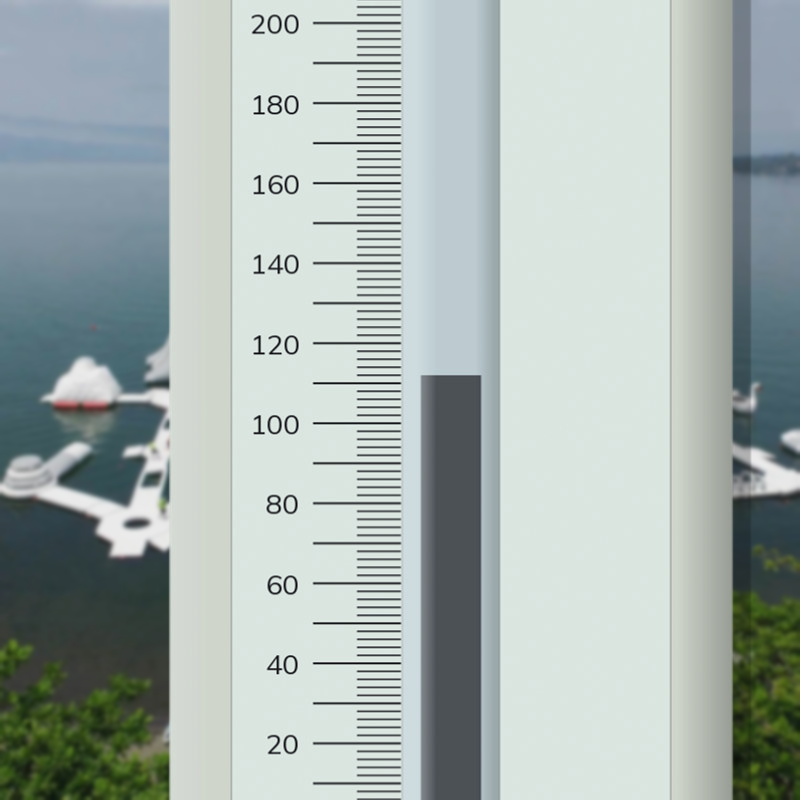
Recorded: 112 mmHg
